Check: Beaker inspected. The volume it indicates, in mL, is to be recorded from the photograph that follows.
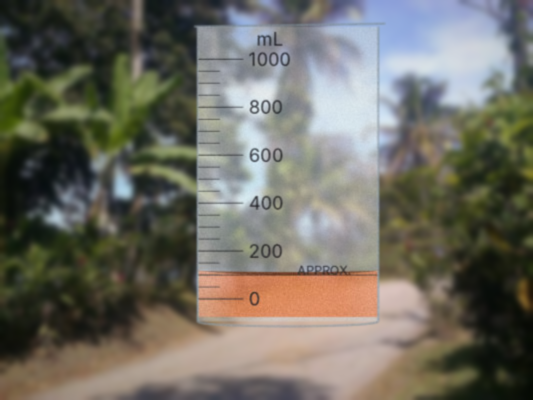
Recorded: 100 mL
